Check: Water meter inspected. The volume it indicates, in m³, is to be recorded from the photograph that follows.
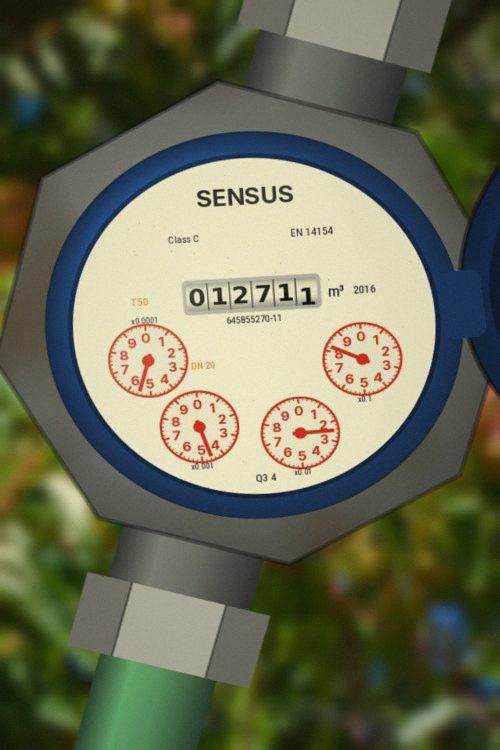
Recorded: 12710.8245 m³
